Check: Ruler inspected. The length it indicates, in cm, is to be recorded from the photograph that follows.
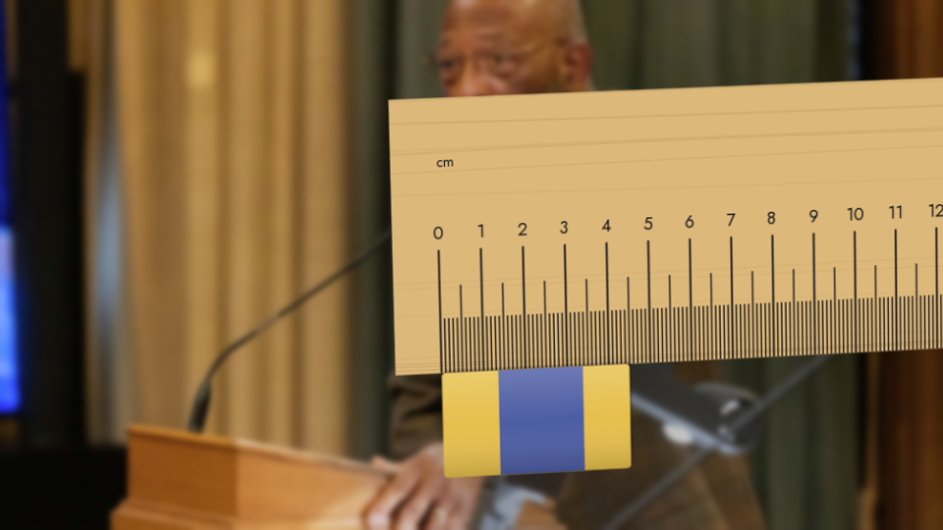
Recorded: 4.5 cm
